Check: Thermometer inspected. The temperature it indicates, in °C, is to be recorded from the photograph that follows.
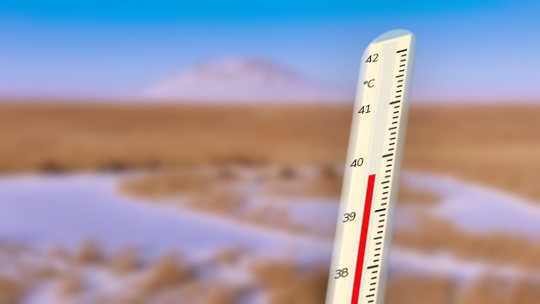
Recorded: 39.7 °C
